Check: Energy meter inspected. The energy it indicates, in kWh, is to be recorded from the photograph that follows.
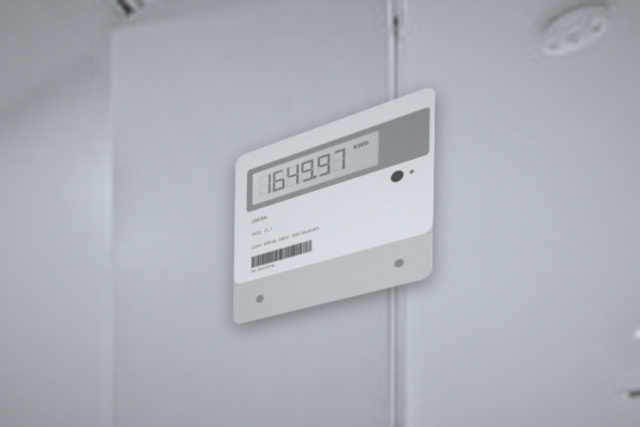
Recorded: 1649.97 kWh
